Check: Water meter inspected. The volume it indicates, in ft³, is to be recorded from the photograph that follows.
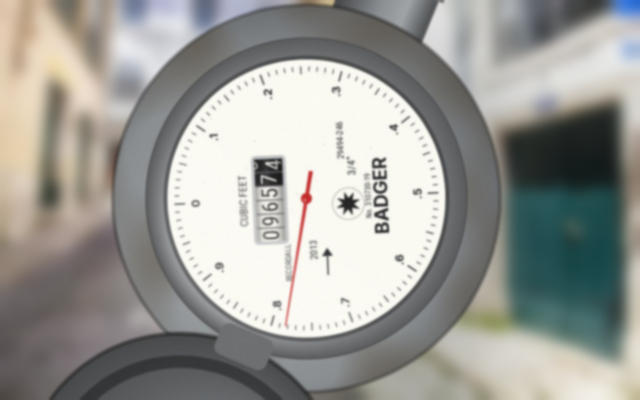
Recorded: 96573.78 ft³
